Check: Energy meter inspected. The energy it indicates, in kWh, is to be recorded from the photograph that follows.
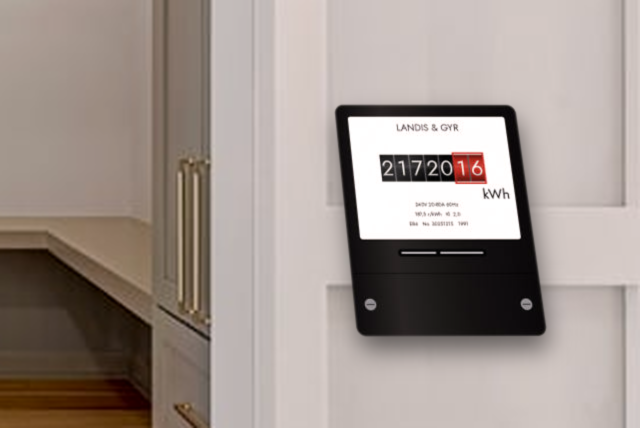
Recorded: 21720.16 kWh
